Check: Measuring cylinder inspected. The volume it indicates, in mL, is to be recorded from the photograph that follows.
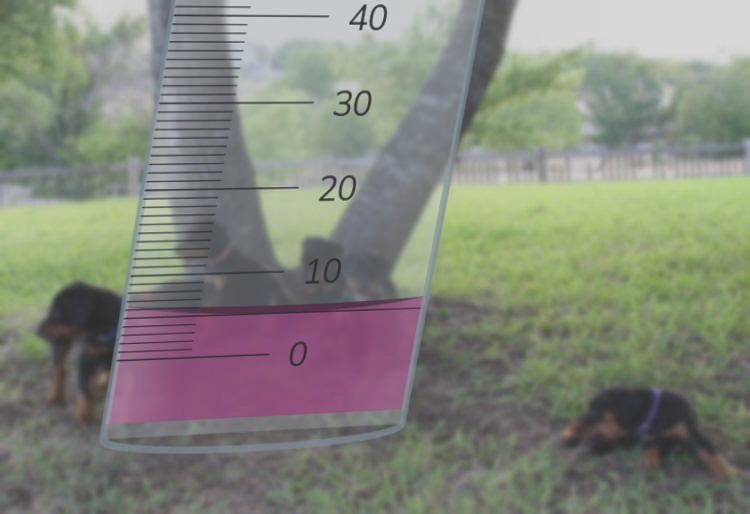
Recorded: 5 mL
